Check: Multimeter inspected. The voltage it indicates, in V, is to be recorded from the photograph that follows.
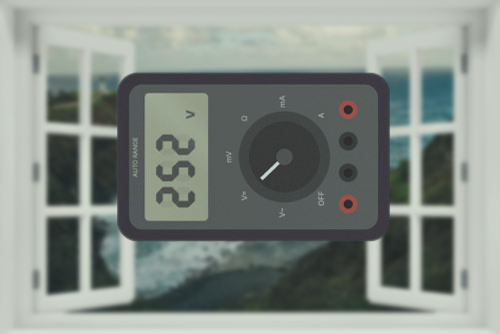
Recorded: 252 V
